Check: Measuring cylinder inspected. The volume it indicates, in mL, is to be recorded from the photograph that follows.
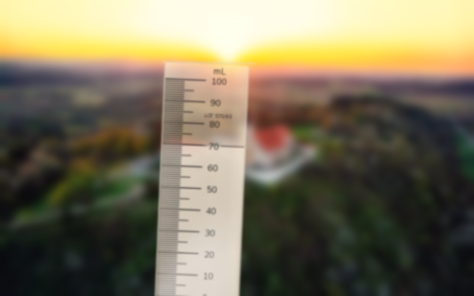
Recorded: 70 mL
